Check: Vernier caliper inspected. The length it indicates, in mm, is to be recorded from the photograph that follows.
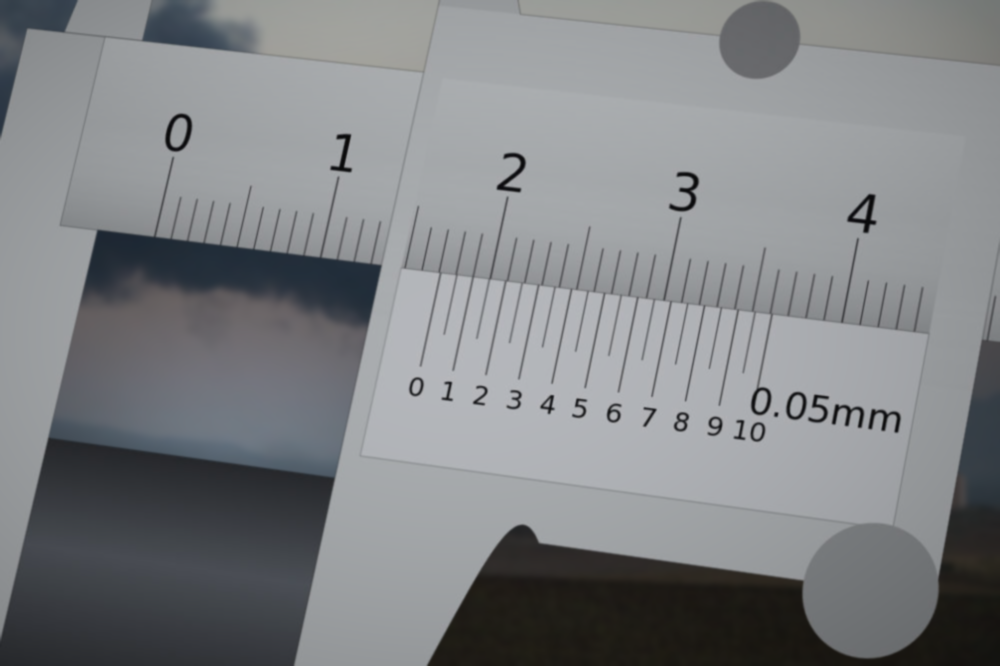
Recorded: 17.1 mm
